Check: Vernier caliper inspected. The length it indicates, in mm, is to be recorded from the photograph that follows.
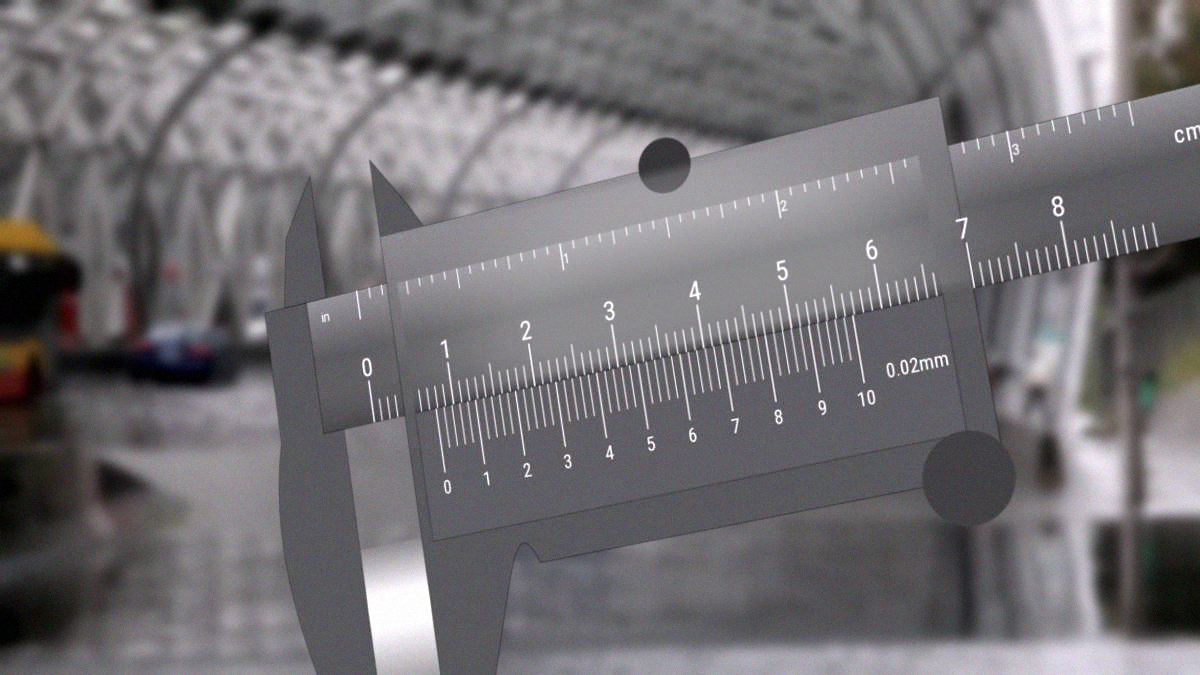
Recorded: 7.8 mm
